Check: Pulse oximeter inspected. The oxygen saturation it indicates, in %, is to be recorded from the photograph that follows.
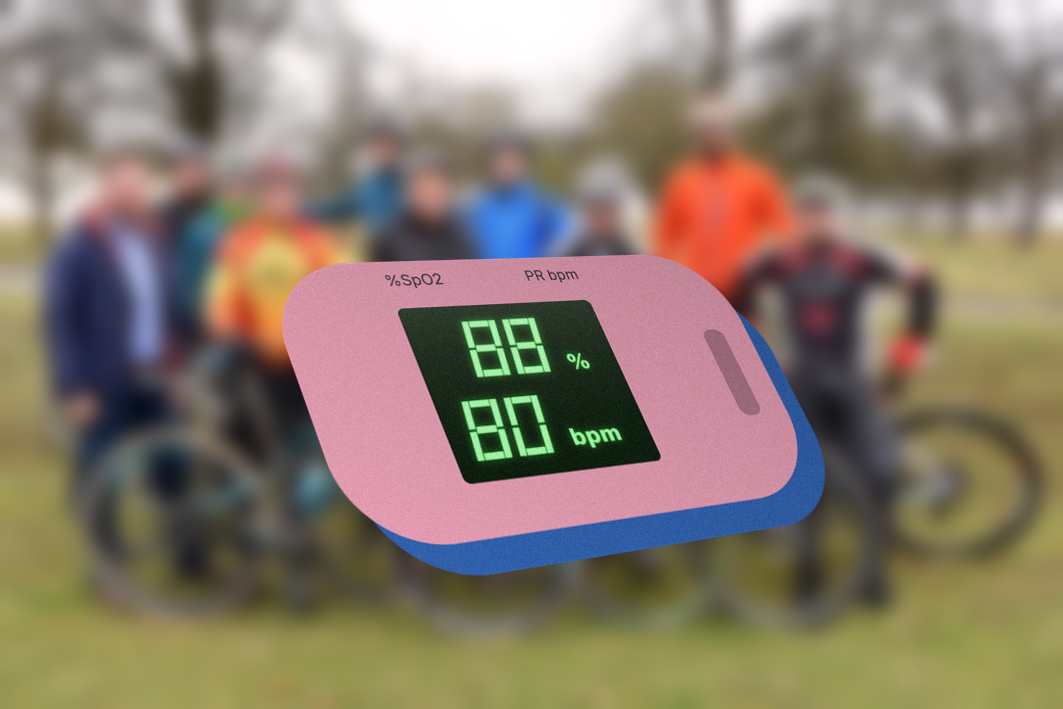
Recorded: 88 %
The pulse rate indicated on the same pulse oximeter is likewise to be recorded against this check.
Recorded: 80 bpm
